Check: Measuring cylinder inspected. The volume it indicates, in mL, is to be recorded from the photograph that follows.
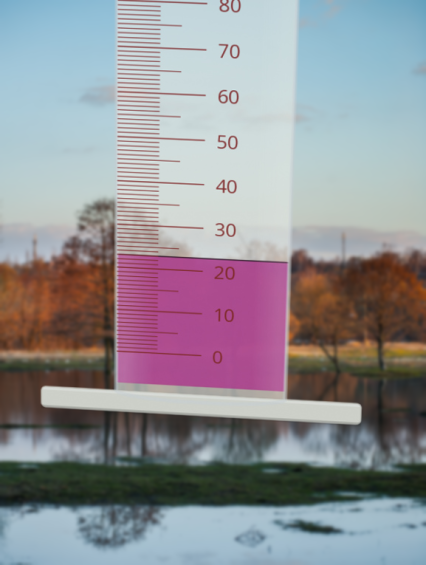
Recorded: 23 mL
